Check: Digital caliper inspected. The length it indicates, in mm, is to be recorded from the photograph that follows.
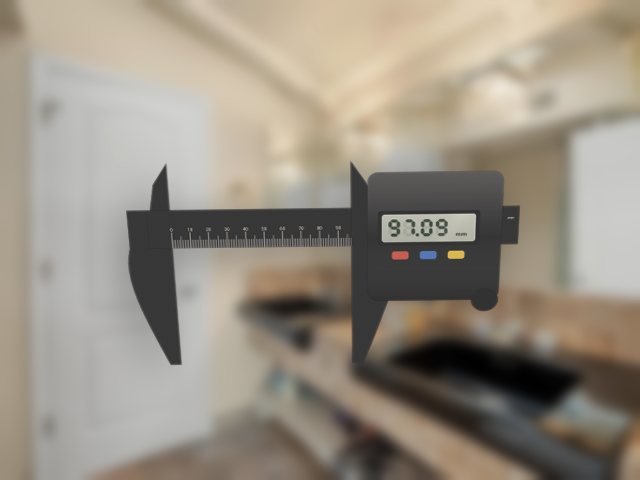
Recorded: 97.09 mm
